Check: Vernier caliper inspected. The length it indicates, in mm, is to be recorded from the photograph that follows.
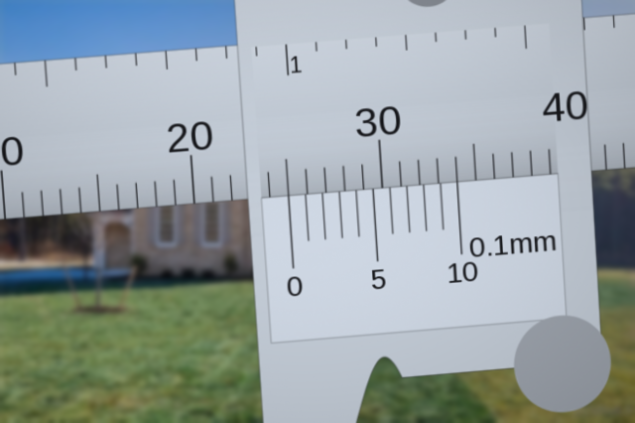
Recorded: 25.0 mm
